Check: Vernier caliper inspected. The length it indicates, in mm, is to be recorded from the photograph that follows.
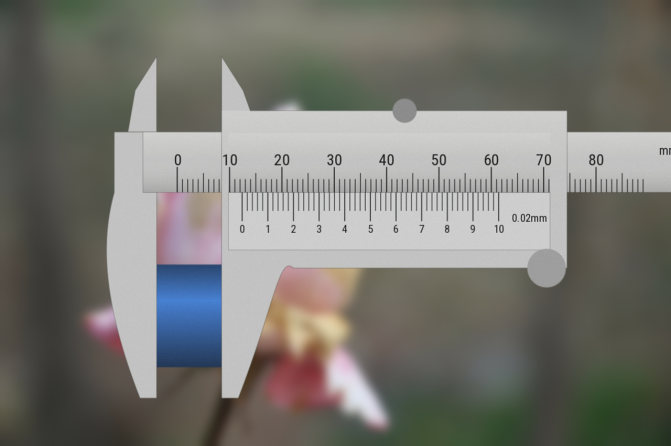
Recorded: 12.4 mm
